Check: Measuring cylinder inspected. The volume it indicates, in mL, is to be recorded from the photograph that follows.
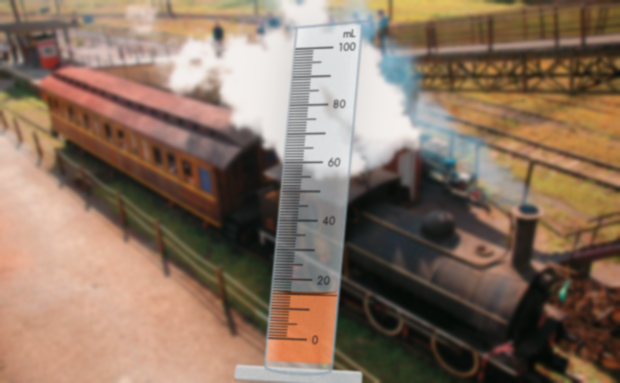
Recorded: 15 mL
